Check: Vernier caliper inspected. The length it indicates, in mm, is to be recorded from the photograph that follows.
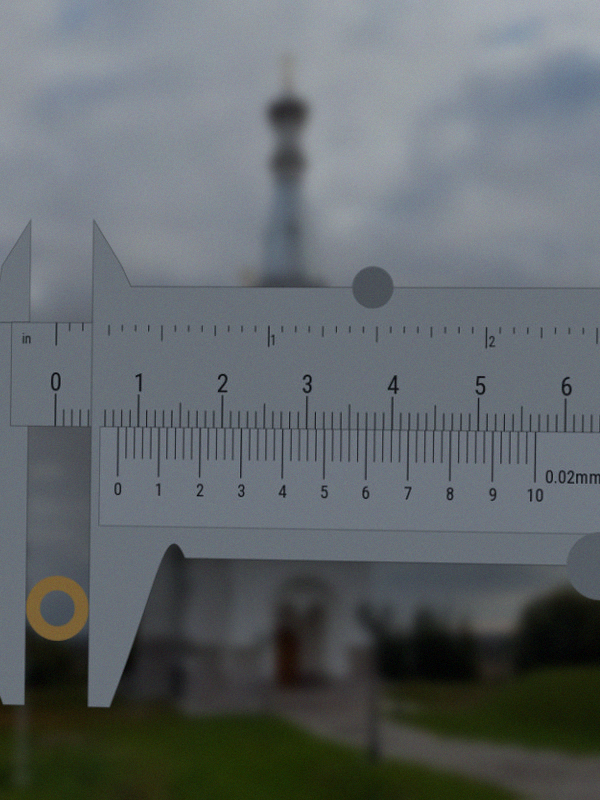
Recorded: 7.6 mm
